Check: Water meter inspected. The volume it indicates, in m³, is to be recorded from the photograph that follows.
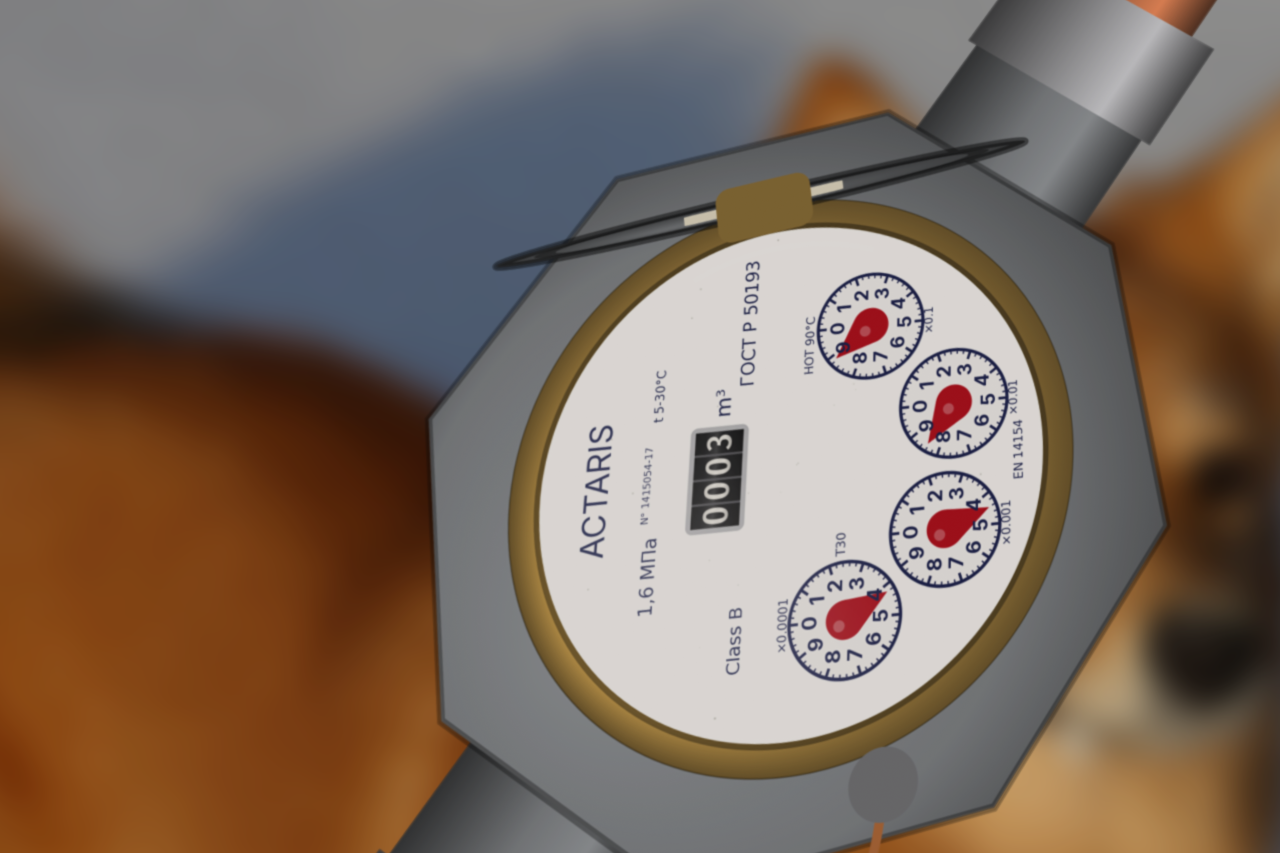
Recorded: 3.8844 m³
